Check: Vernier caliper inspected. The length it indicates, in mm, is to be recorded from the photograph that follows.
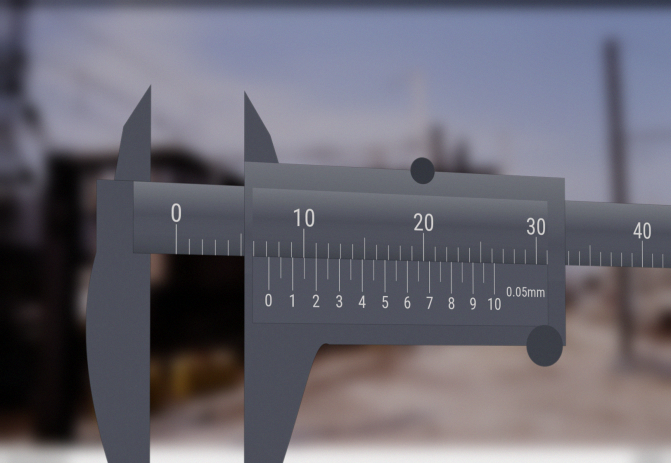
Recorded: 7.2 mm
